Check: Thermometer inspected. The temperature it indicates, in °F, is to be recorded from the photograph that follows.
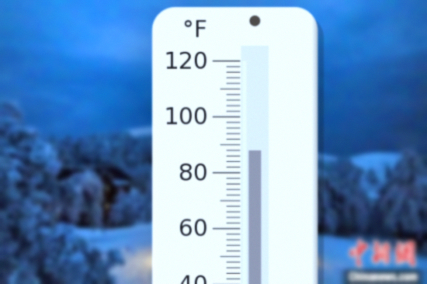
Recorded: 88 °F
